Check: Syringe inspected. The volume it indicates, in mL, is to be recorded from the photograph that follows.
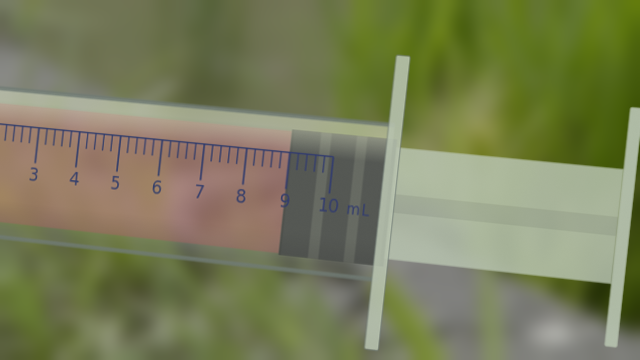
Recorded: 9 mL
